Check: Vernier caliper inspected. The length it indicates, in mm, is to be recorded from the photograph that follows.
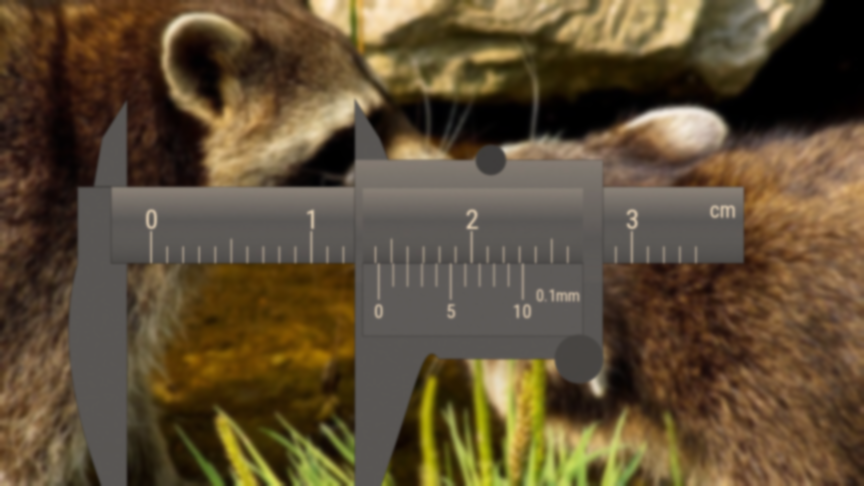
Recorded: 14.2 mm
